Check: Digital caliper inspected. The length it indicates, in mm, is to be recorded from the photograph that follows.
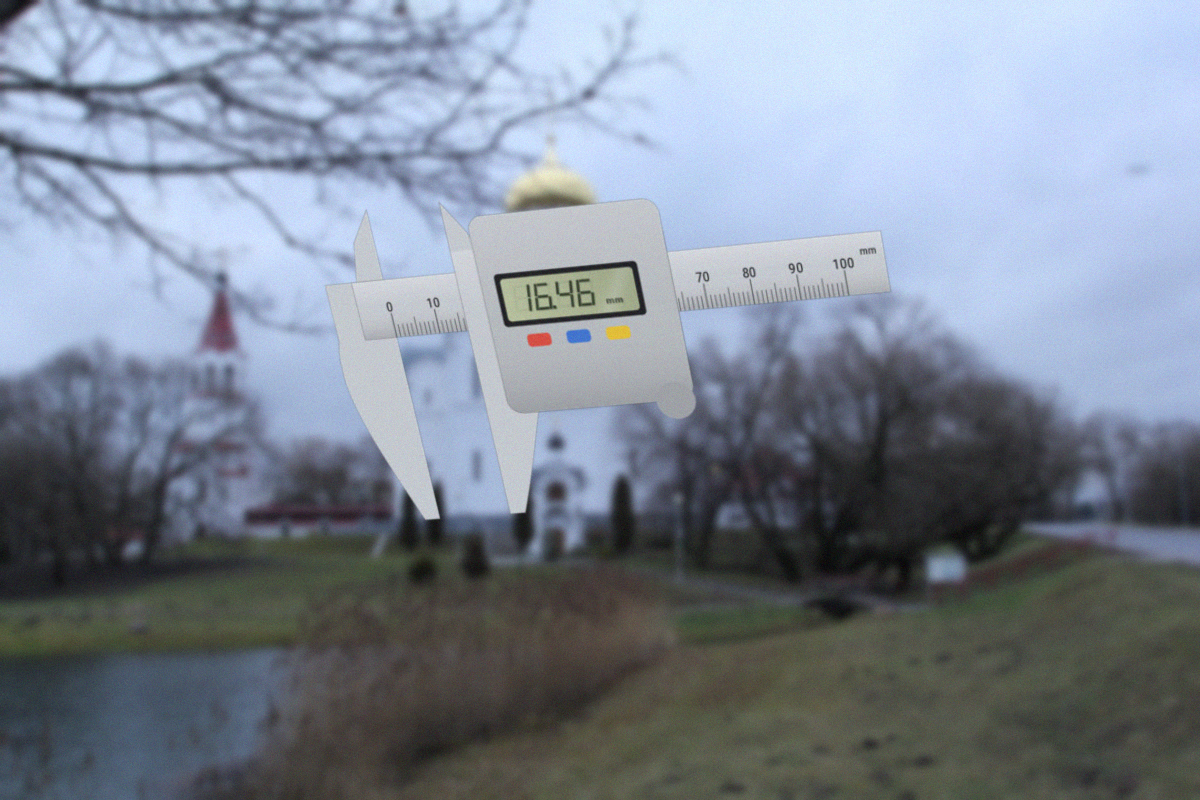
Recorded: 16.46 mm
